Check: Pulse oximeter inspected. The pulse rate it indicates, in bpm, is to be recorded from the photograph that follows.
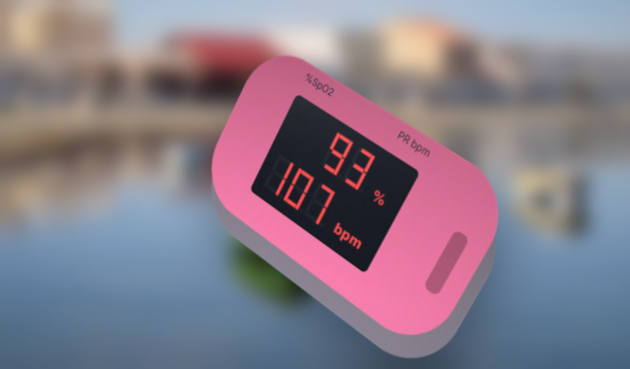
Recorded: 107 bpm
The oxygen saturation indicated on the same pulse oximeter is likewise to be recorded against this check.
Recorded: 93 %
